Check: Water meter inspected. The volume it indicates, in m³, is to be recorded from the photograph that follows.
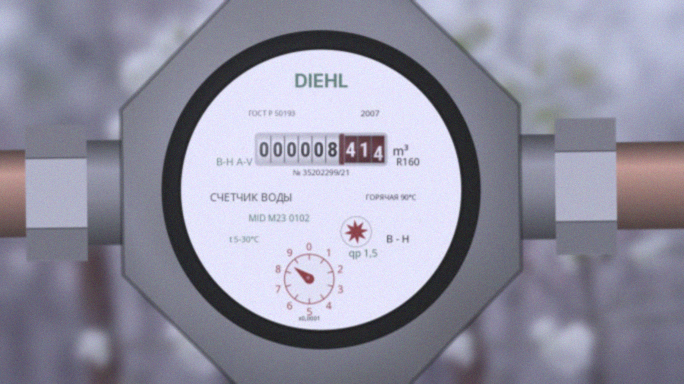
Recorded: 8.4138 m³
